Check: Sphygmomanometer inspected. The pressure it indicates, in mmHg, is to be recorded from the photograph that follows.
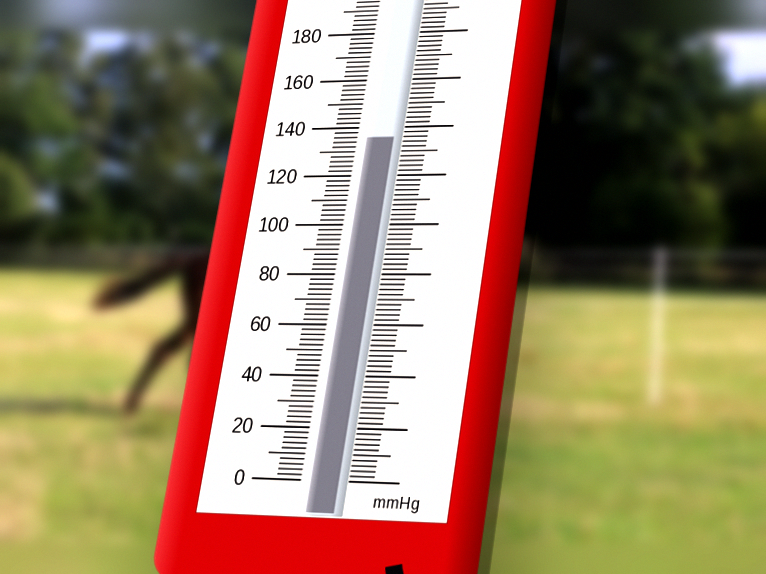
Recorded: 136 mmHg
